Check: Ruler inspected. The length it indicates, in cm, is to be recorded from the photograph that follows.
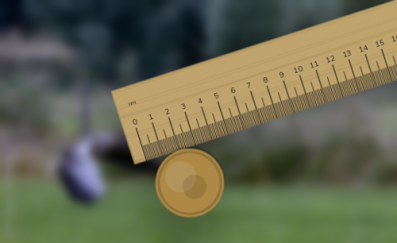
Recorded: 4 cm
